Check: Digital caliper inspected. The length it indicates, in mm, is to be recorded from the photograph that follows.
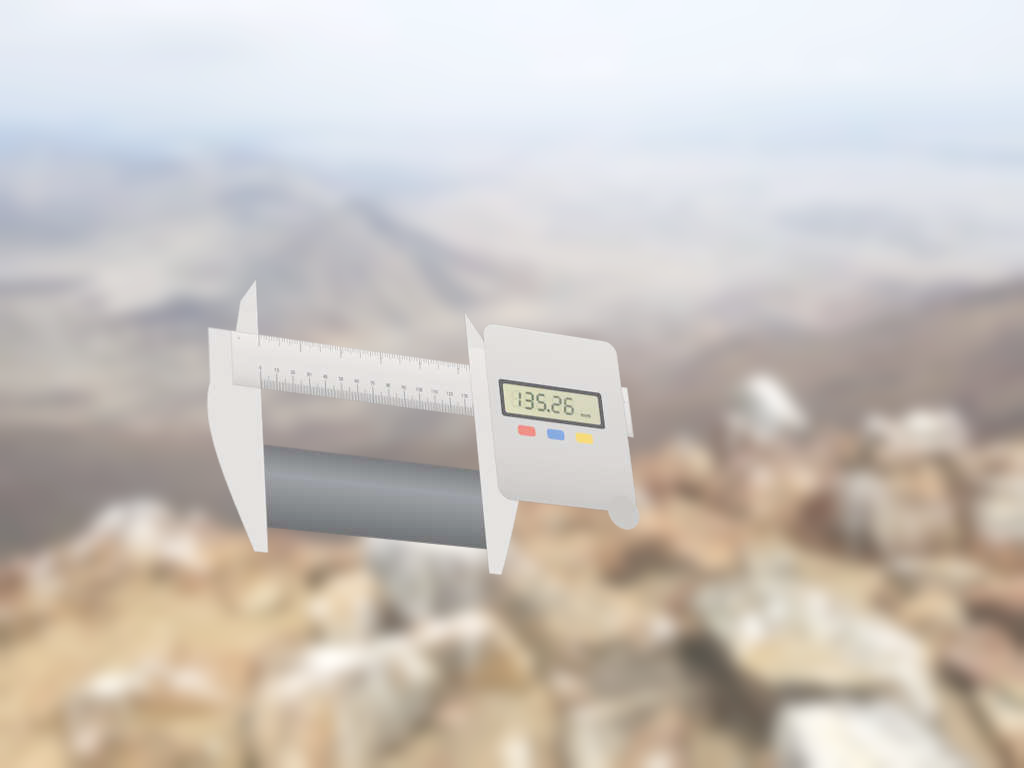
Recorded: 135.26 mm
